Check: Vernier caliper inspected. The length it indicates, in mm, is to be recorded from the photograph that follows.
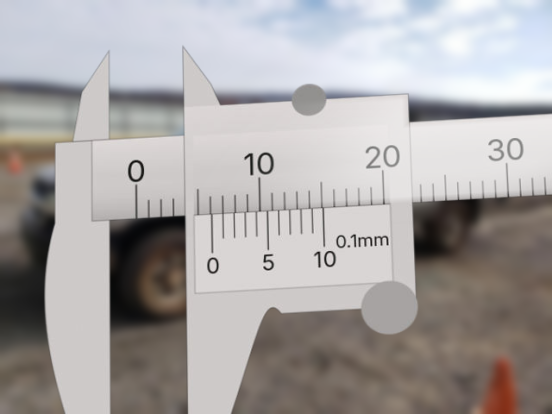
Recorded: 6.1 mm
